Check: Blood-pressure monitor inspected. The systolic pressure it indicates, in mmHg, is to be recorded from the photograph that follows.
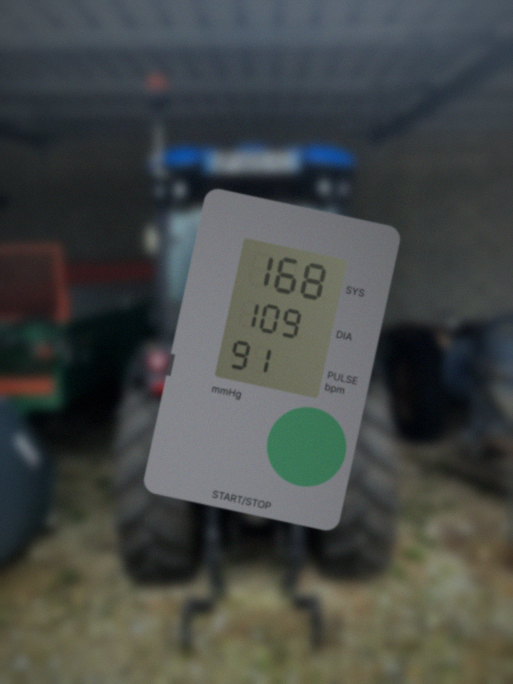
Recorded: 168 mmHg
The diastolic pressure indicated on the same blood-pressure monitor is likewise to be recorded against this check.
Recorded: 109 mmHg
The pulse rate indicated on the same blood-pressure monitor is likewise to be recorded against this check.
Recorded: 91 bpm
